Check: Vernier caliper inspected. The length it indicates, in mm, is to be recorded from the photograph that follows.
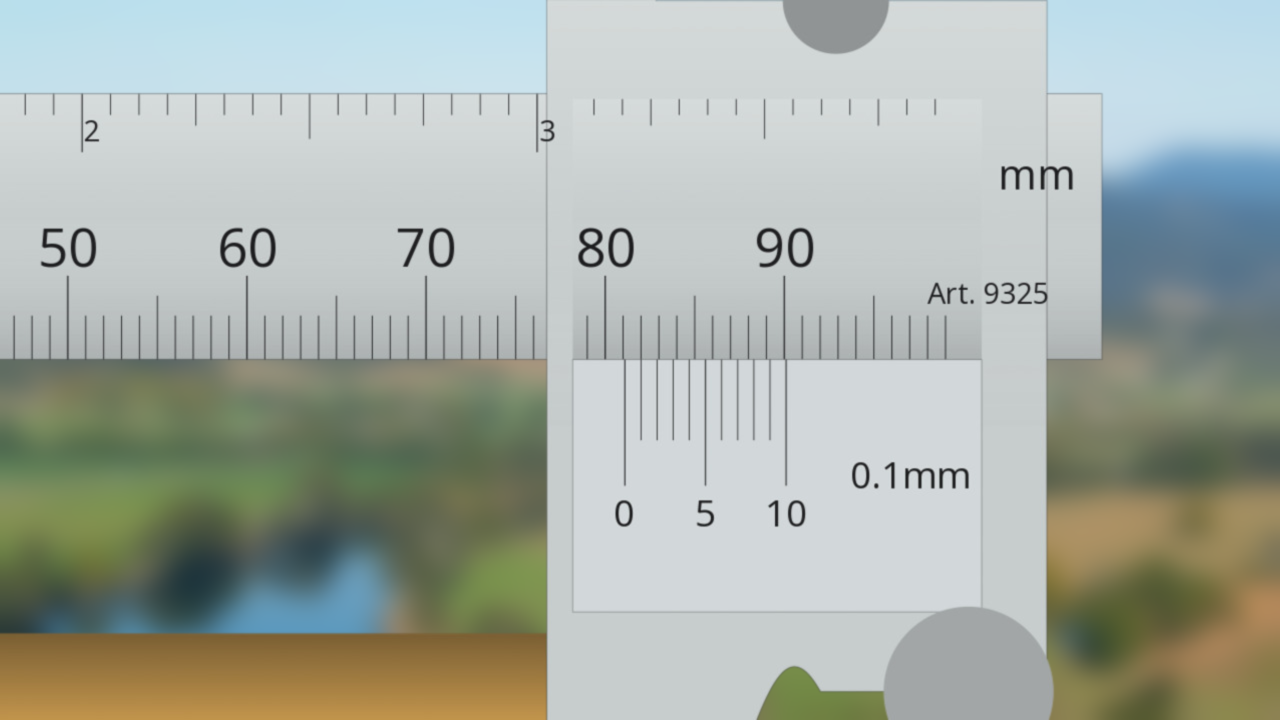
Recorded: 81.1 mm
